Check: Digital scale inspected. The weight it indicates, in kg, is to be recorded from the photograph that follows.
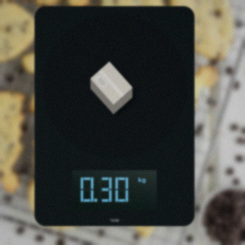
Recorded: 0.30 kg
